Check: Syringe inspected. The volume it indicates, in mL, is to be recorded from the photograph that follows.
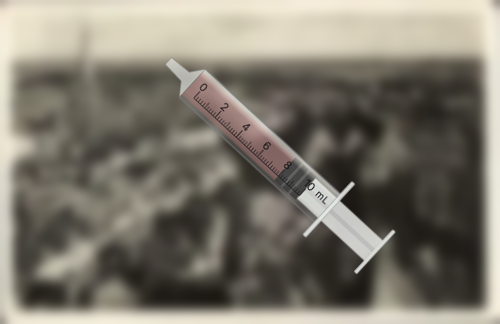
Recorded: 8 mL
